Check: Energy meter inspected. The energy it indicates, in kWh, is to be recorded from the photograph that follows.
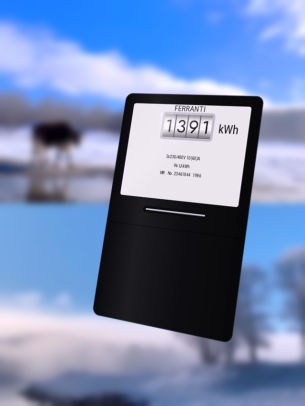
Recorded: 1391 kWh
